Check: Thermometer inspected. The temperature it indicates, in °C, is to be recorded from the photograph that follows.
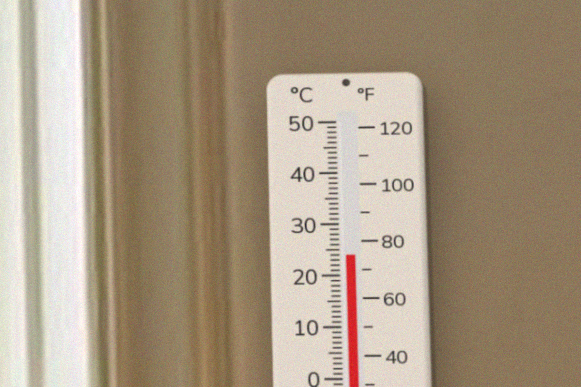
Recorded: 24 °C
